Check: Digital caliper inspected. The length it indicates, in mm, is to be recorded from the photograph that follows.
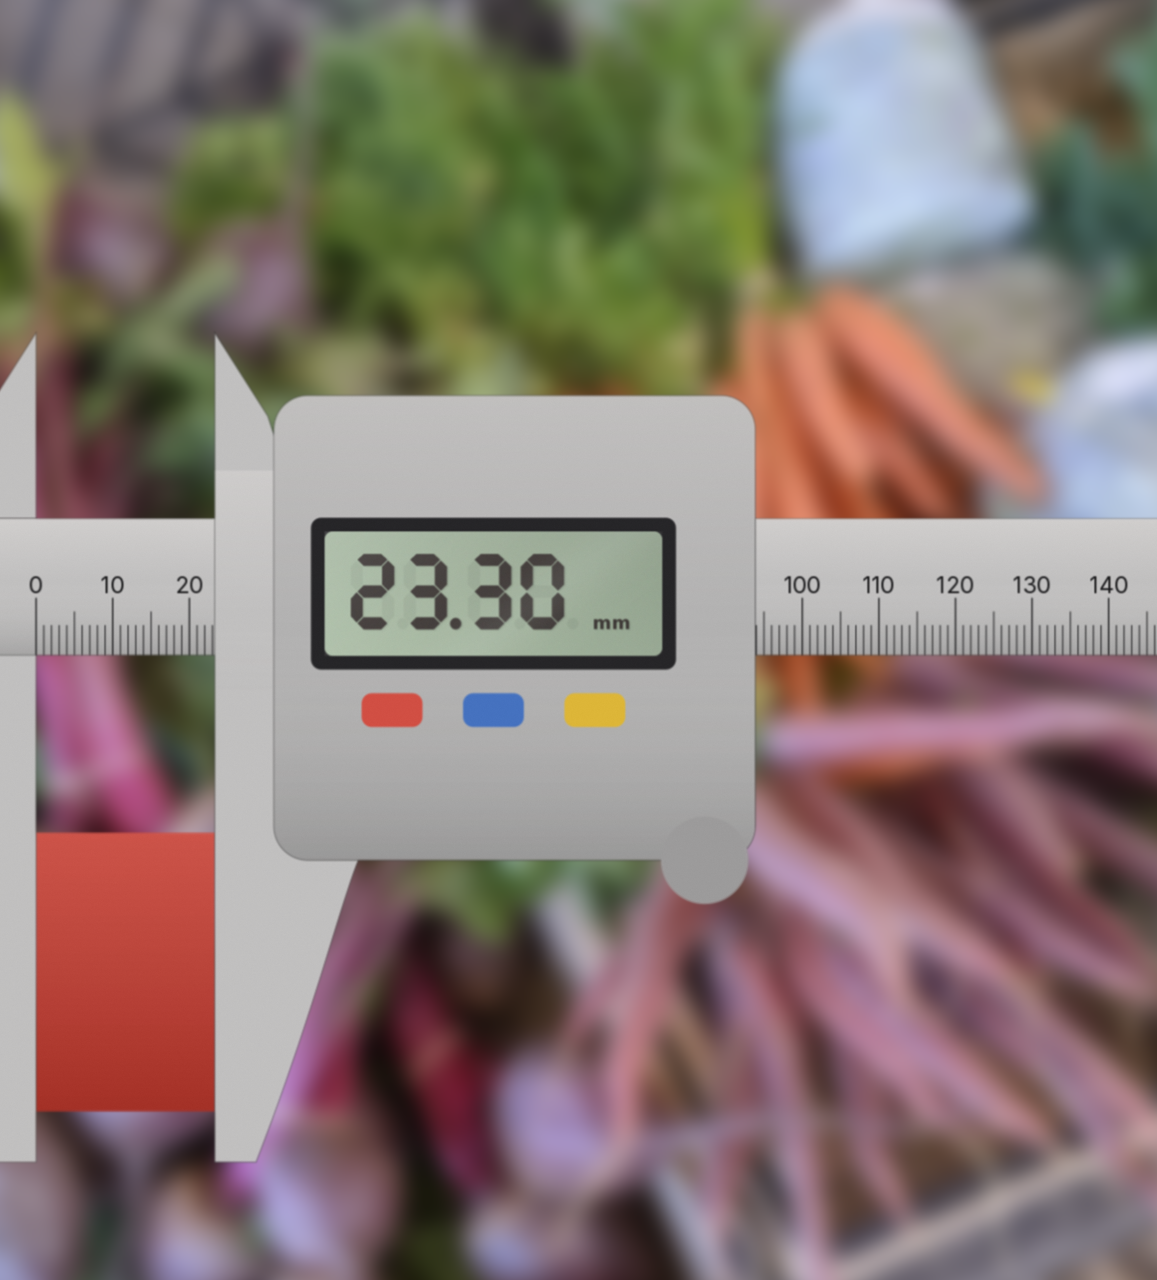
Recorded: 23.30 mm
